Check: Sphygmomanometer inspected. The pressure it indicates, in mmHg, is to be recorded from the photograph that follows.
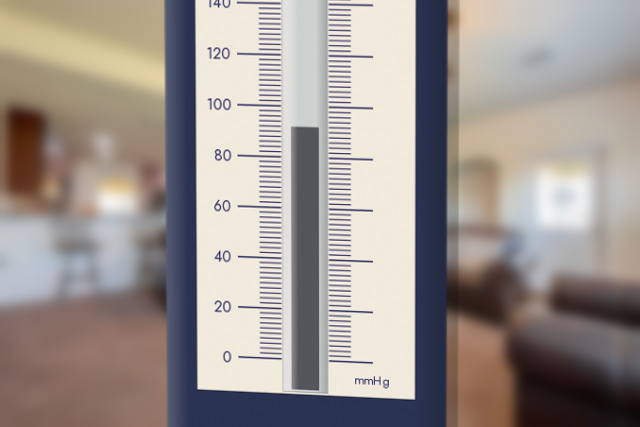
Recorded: 92 mmHg
